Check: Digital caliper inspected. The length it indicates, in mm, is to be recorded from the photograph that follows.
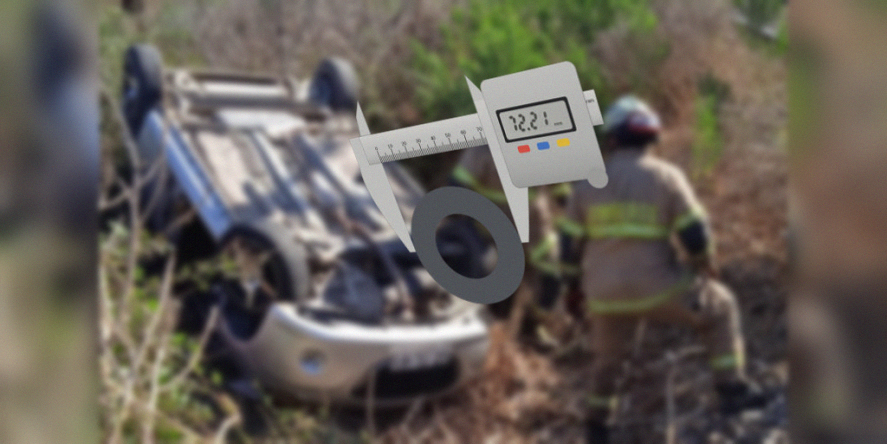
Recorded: 72.21 mm
